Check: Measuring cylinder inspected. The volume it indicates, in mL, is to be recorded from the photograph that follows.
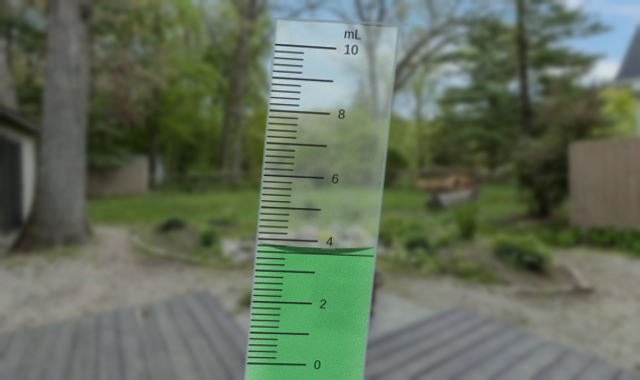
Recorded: 3.6 mL
